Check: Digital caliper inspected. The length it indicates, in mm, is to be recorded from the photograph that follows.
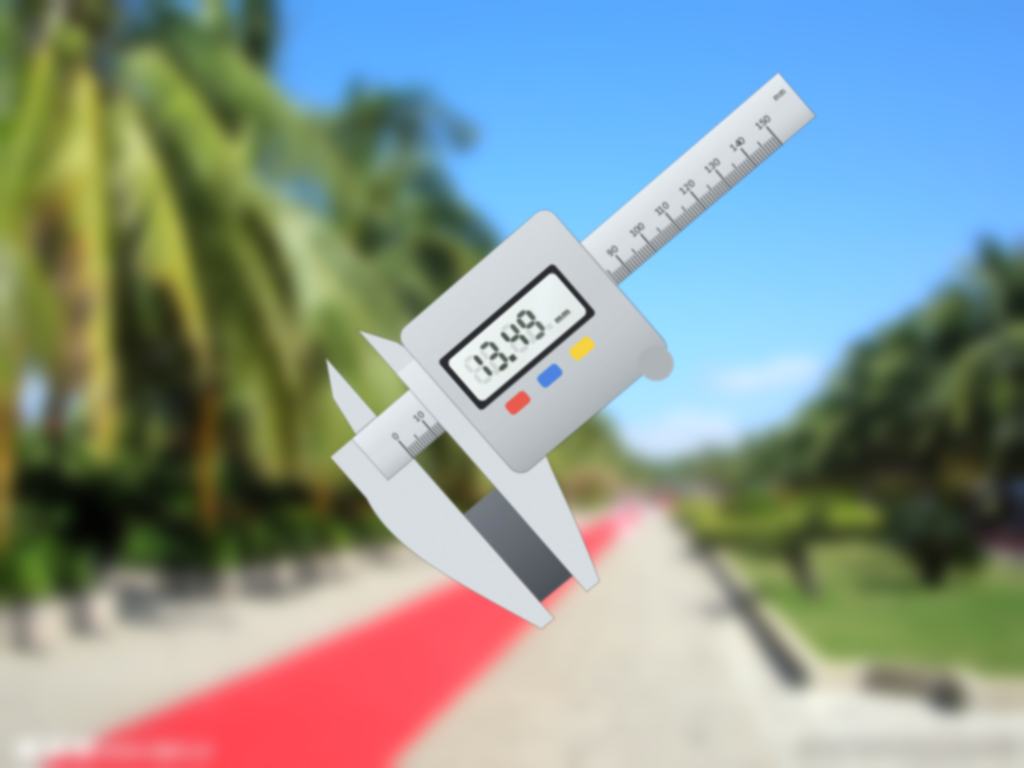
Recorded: 13.49 mm
